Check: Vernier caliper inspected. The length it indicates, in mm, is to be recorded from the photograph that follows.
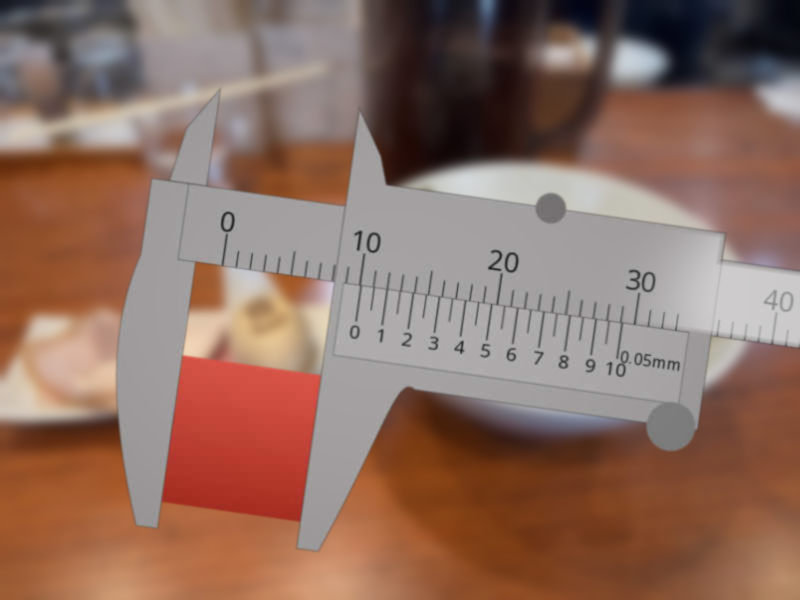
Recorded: 10.1 mm
